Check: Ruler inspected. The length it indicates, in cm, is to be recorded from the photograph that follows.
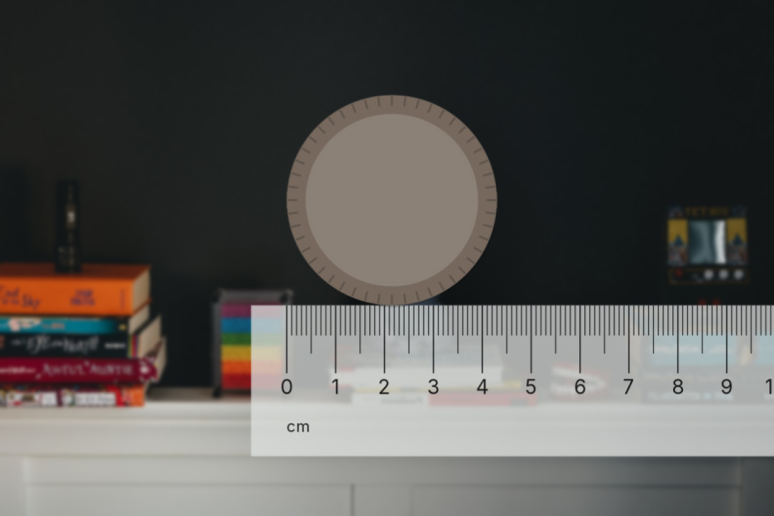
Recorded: 4.3 cm
